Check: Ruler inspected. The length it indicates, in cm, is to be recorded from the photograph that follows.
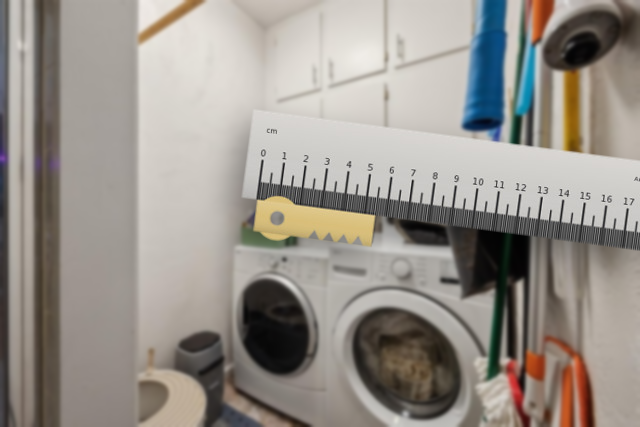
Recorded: 5.5 cm
